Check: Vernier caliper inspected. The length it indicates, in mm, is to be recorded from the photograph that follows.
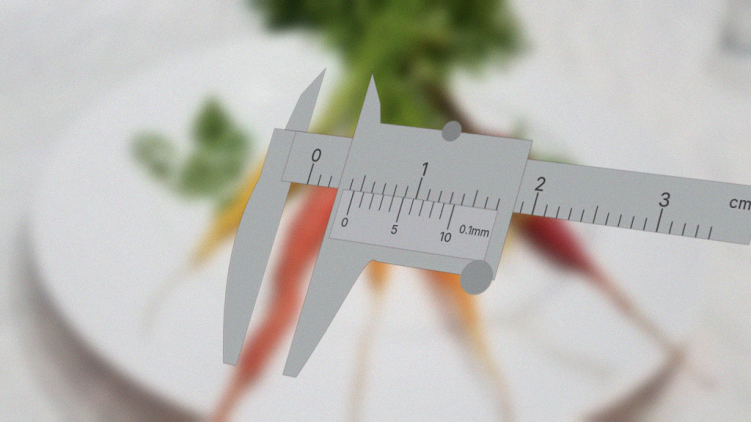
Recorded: 4.4 mm
